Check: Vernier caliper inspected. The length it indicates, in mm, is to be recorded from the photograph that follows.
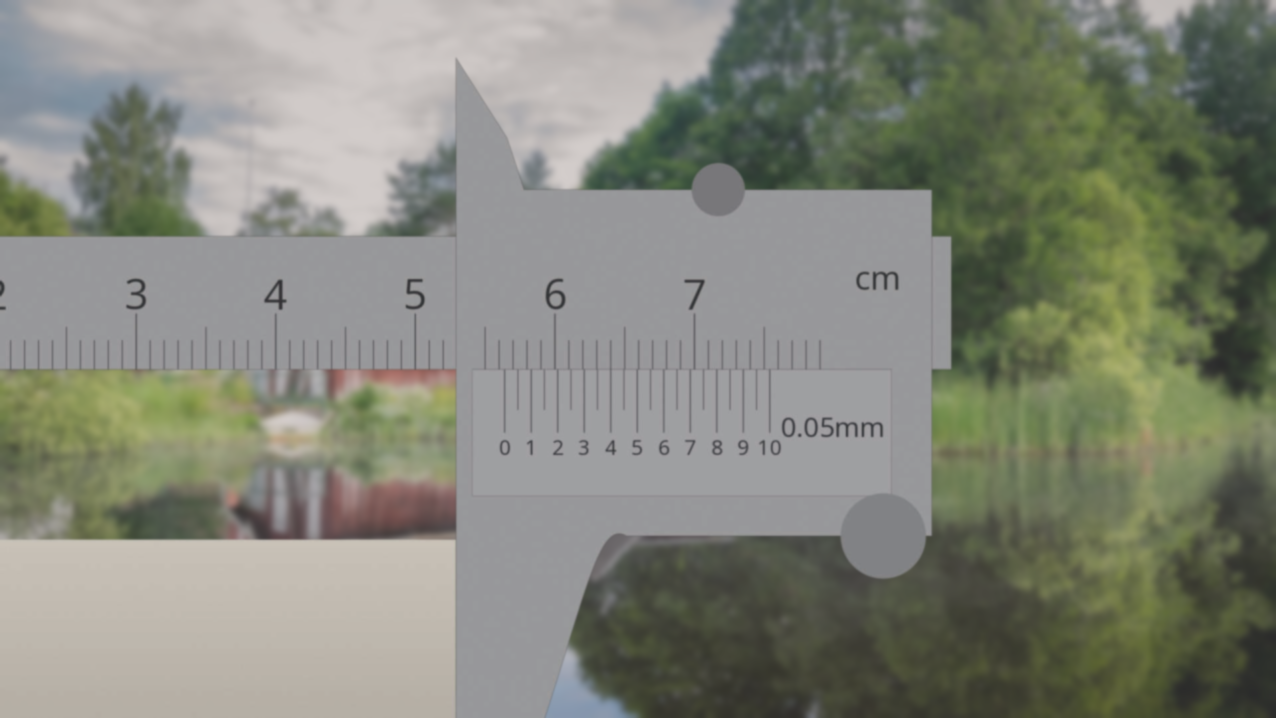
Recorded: 56.4 mm
